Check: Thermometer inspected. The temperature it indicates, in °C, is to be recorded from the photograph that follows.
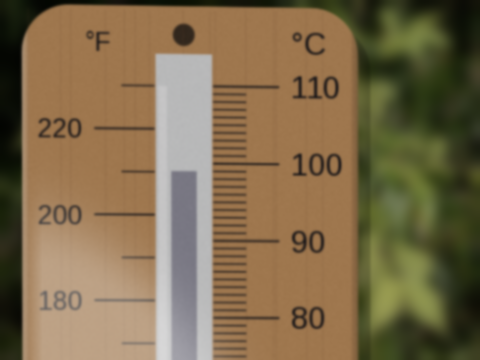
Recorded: 99 °C
